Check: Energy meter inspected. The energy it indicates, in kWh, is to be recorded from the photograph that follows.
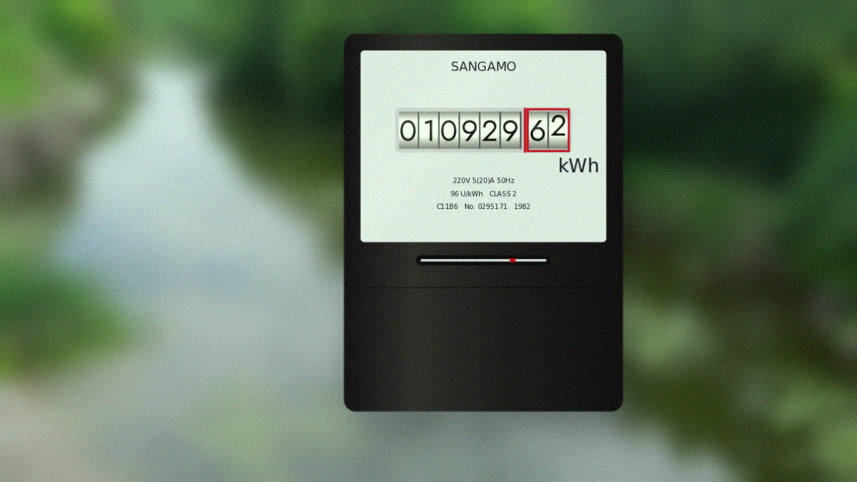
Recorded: 10929.62 kWh
